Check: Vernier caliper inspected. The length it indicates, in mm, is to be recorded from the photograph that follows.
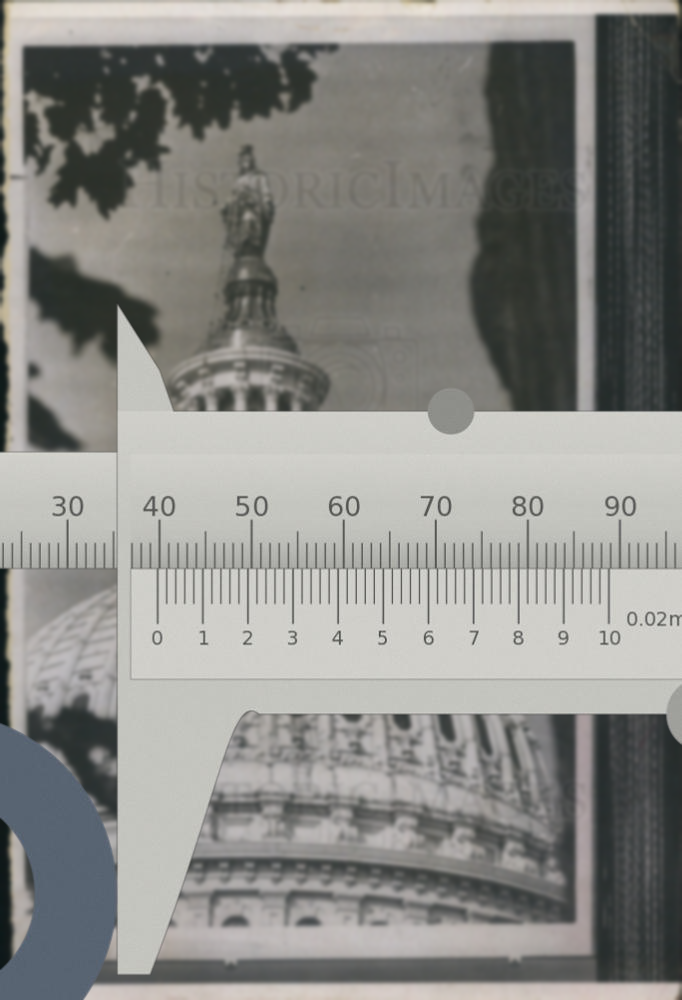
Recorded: 39.8 mm
